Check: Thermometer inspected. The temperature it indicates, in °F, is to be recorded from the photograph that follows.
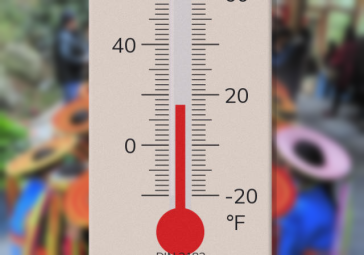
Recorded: 16 °F
